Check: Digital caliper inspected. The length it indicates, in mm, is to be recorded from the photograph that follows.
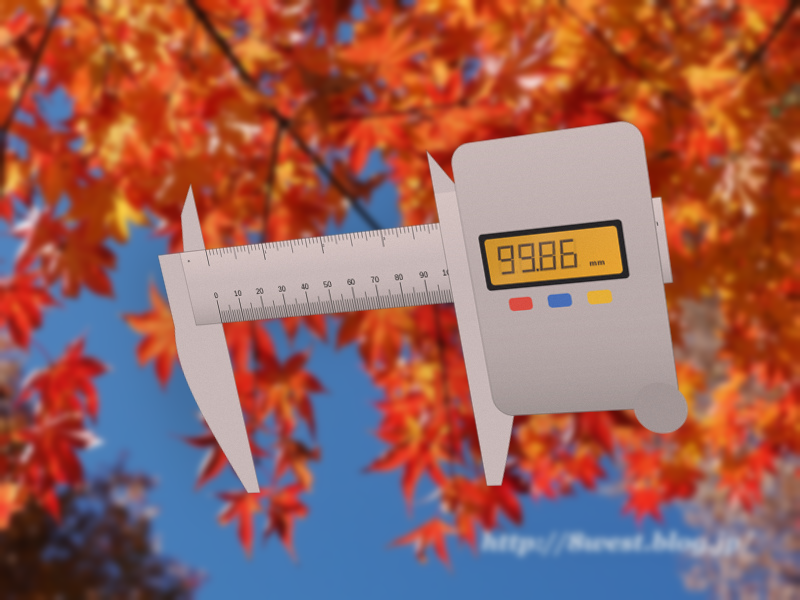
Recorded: 99.86 mm
